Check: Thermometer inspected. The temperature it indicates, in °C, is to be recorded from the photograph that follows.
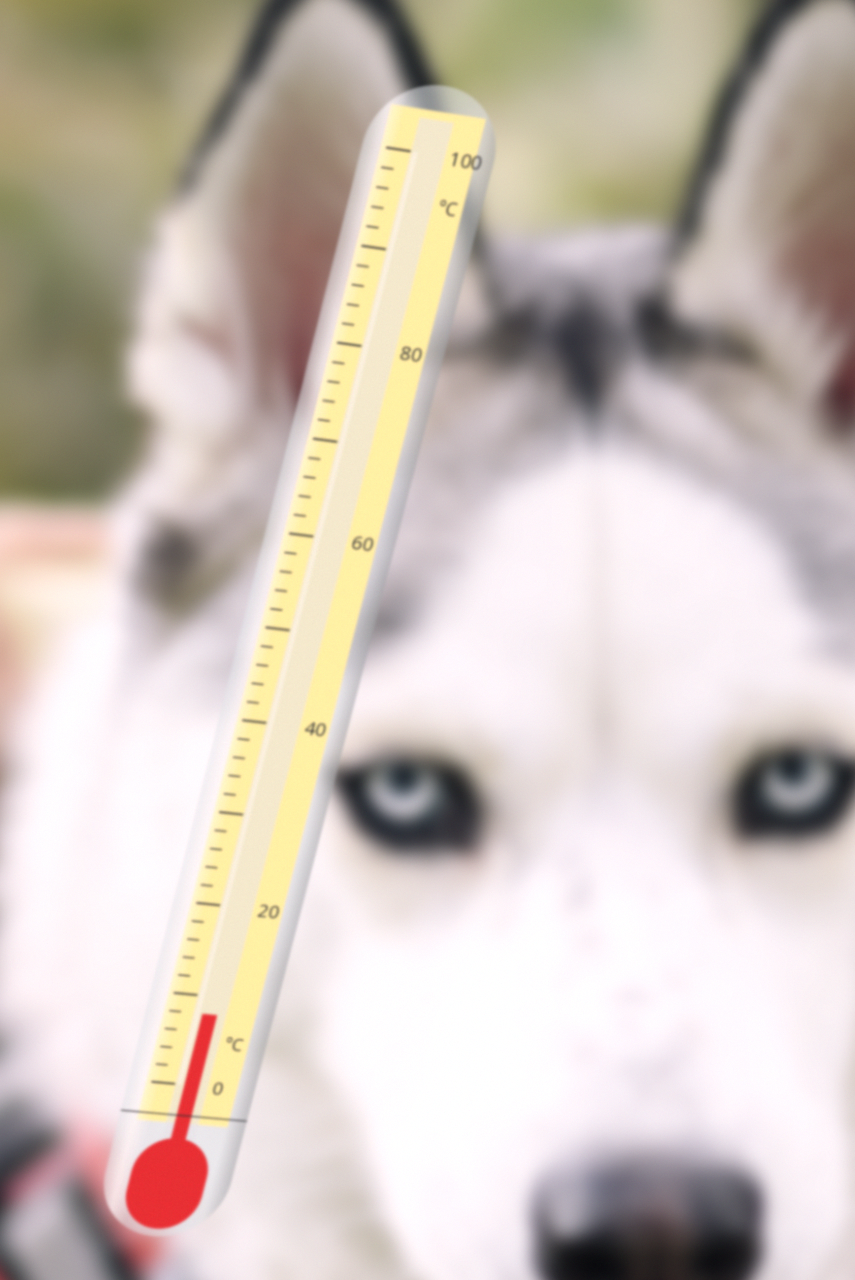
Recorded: 8 °C
